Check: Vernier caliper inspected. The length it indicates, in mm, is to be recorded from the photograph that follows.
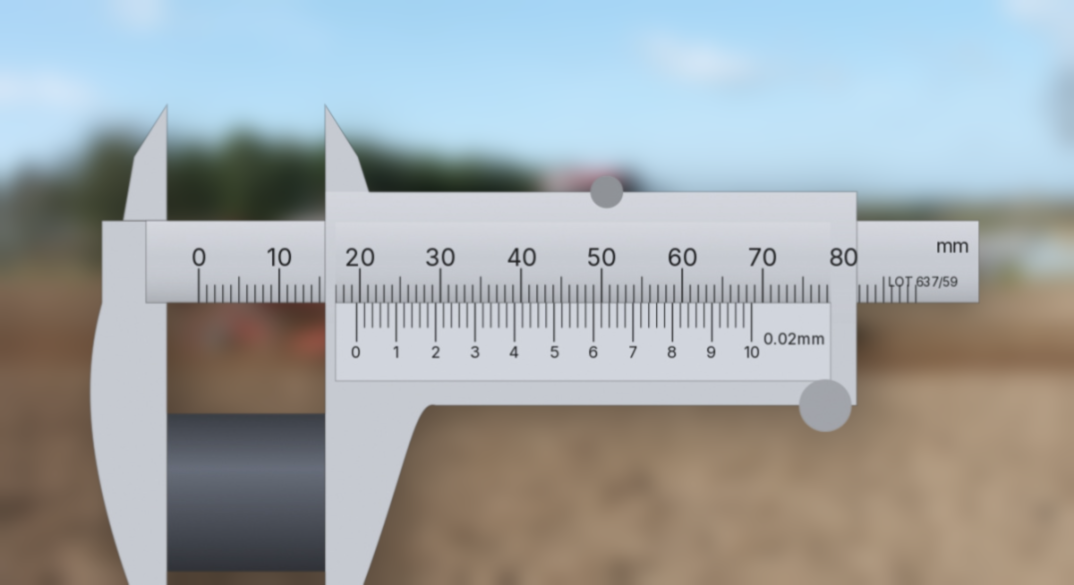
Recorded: 19.6 mm
